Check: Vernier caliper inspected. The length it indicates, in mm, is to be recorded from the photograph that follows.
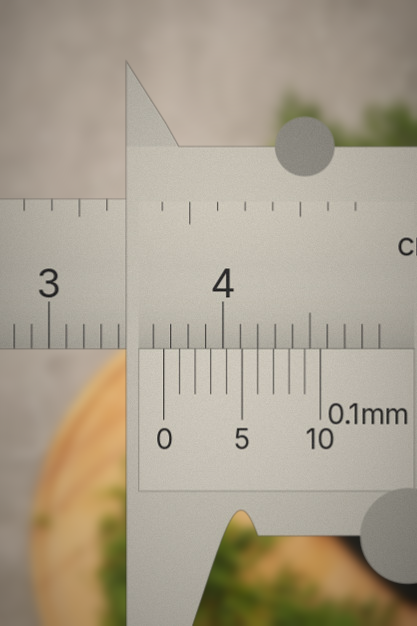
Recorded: 36.6 mm
